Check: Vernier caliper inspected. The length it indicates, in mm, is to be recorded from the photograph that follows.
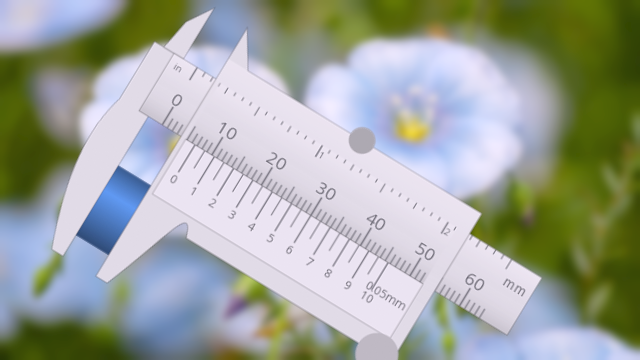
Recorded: 6.6 mm
